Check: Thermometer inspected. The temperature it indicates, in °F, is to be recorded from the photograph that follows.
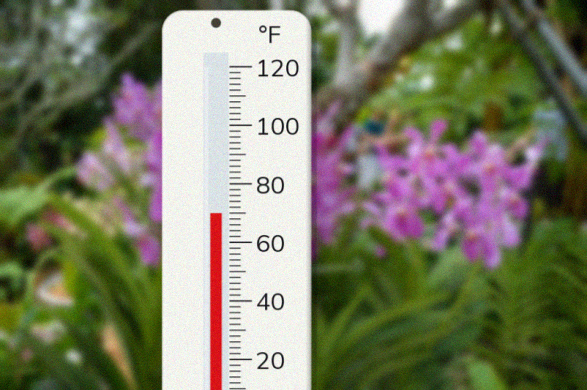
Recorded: 70 °F
